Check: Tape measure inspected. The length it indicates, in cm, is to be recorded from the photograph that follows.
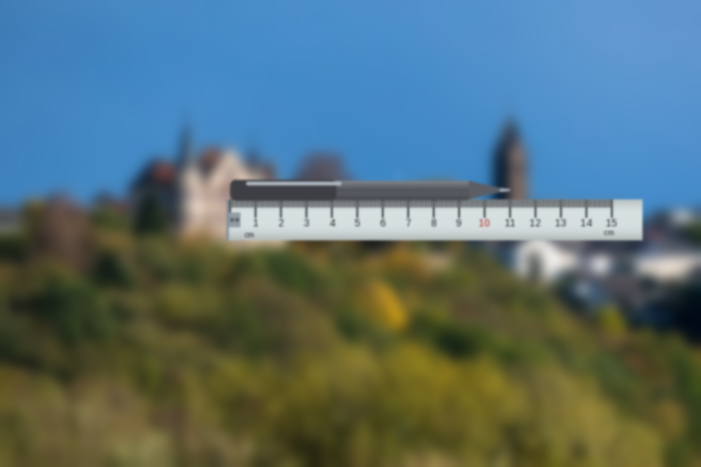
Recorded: 11 cm
